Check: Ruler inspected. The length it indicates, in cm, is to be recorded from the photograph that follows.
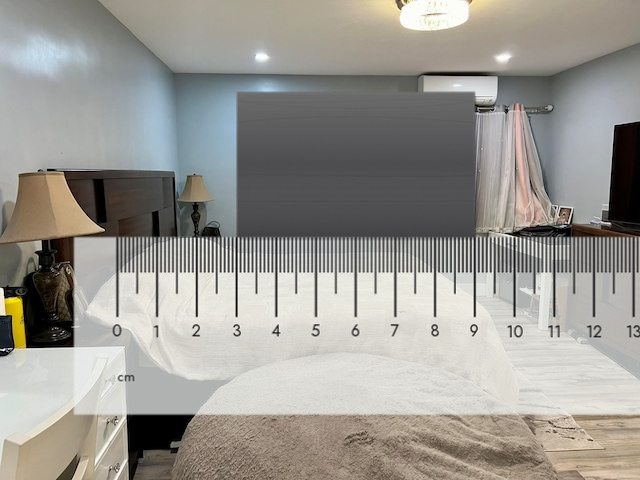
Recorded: 6 cm
